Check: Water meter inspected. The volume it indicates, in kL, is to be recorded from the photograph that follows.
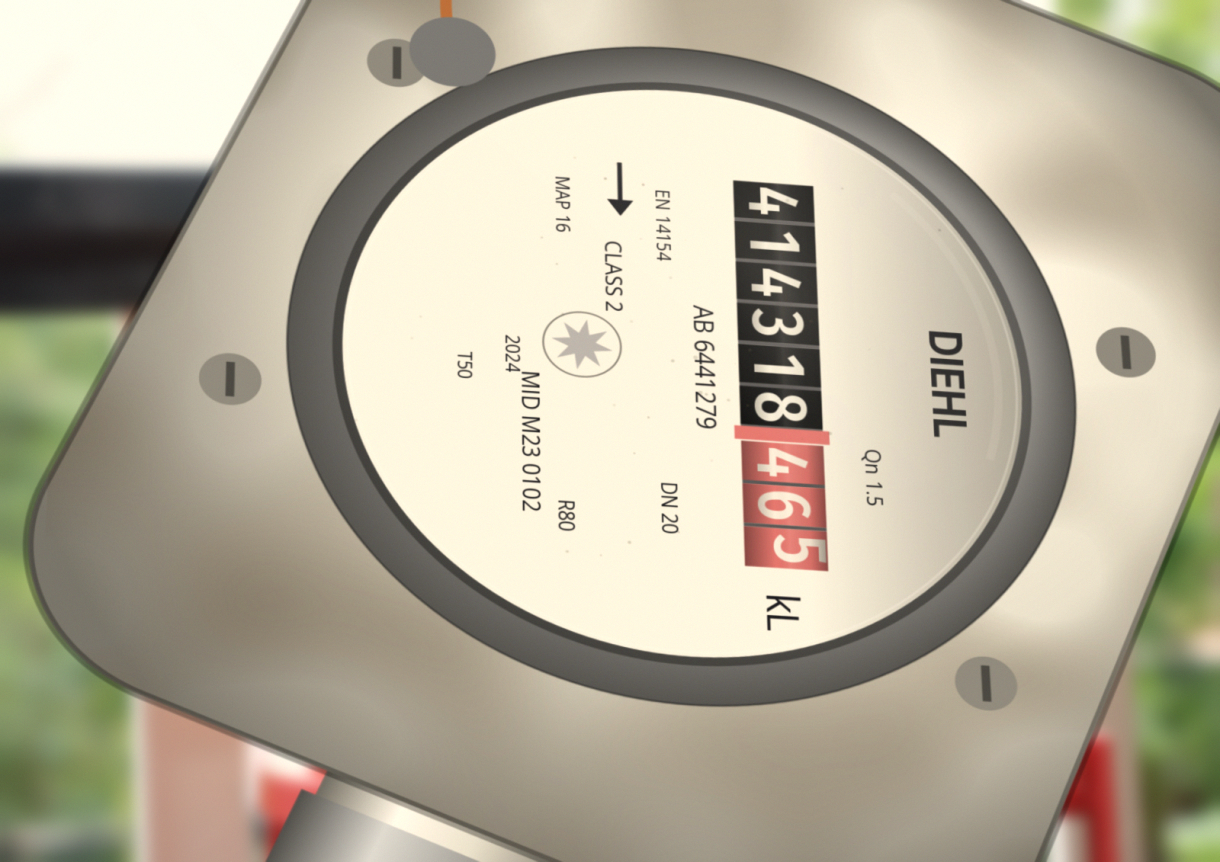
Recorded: 414318.465 kL
